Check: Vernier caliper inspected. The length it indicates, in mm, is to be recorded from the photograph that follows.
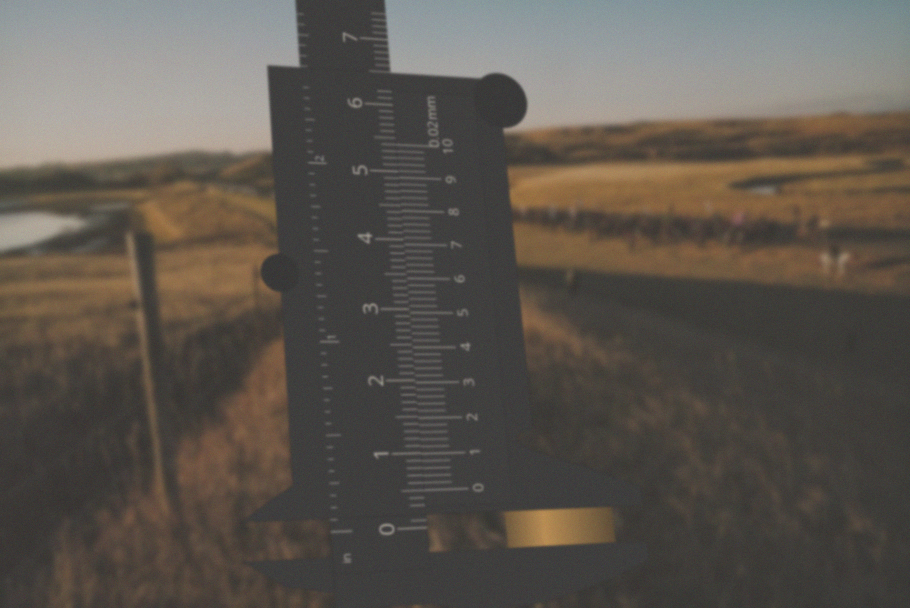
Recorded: 5.0 mm
